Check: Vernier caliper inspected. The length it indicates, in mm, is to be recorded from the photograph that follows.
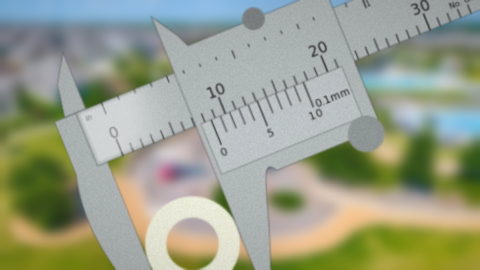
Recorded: 8.6 mm
